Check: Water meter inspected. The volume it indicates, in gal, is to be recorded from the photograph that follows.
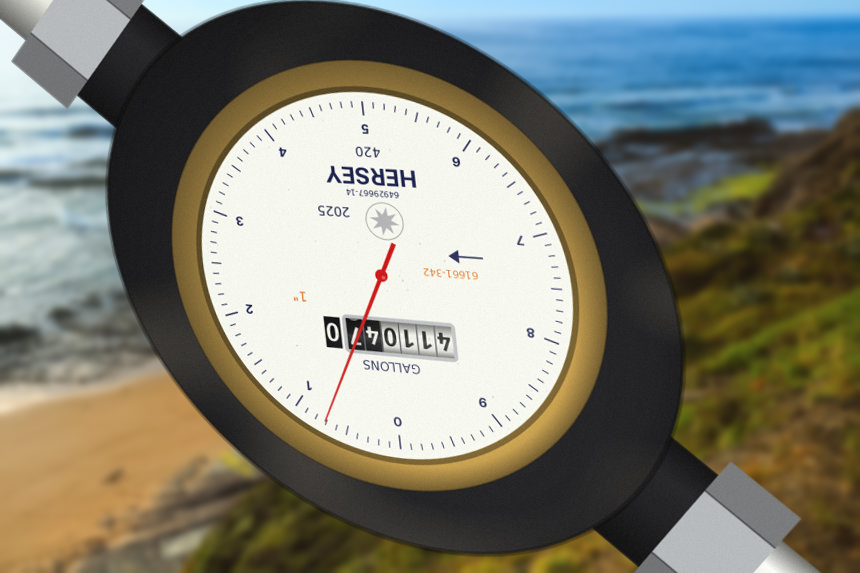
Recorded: 4110470.7 gal
